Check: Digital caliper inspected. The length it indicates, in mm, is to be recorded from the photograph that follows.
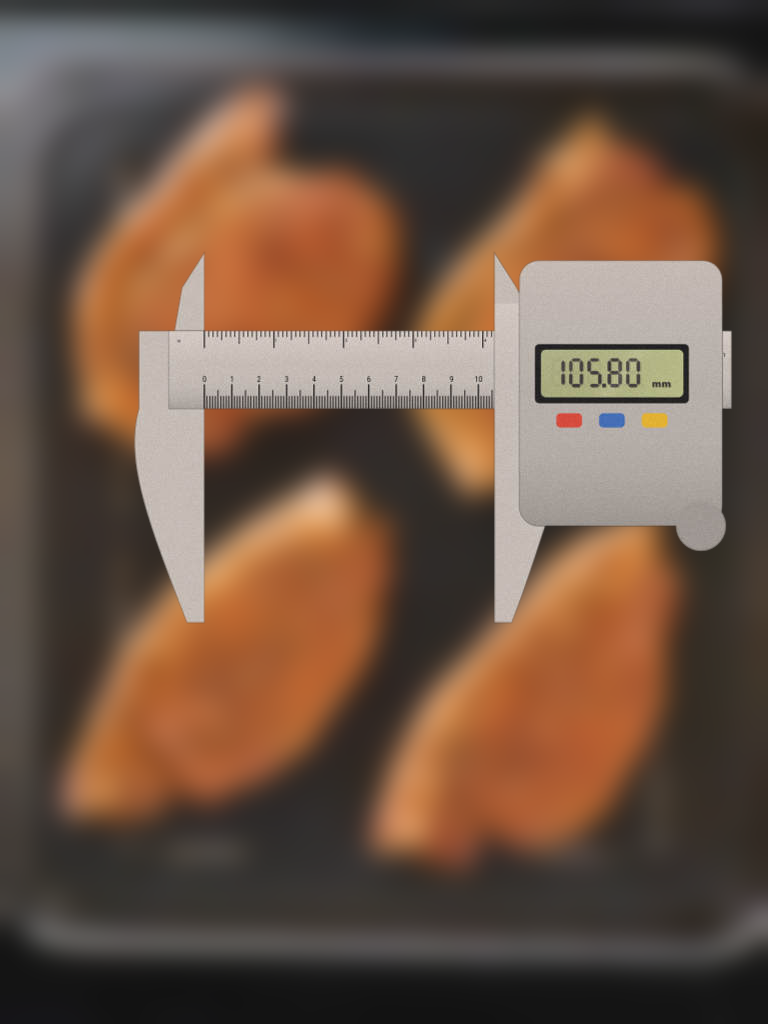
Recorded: 105.80 mm
